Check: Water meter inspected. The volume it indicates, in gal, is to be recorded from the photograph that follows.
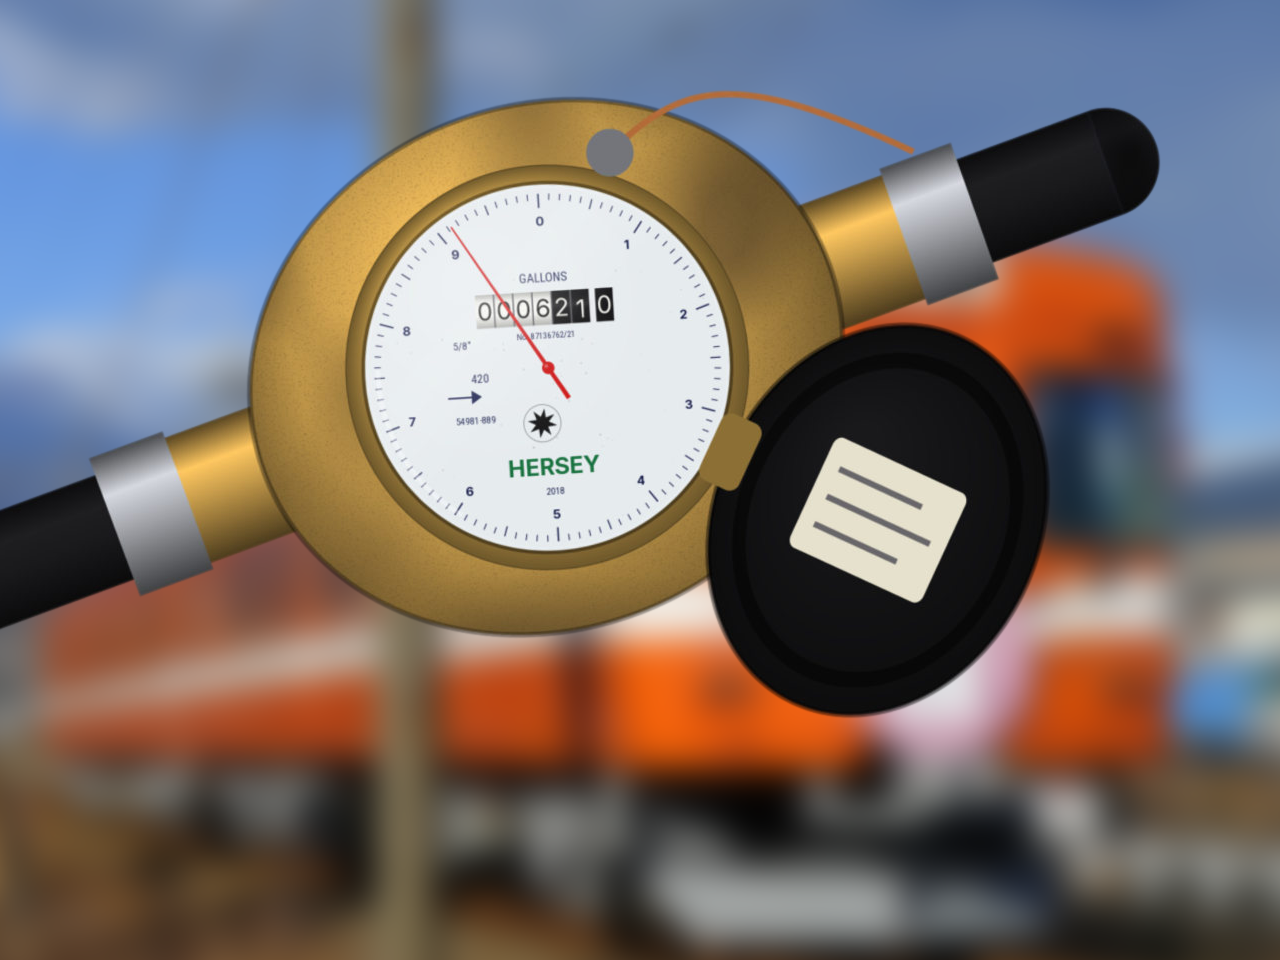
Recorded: 6209.1 gal
